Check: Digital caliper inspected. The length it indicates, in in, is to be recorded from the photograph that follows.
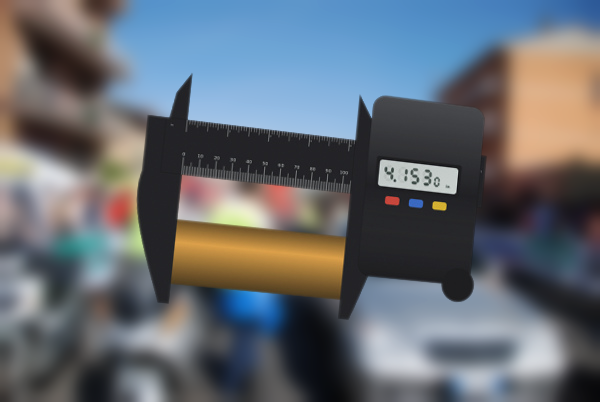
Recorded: 4.1530 in
